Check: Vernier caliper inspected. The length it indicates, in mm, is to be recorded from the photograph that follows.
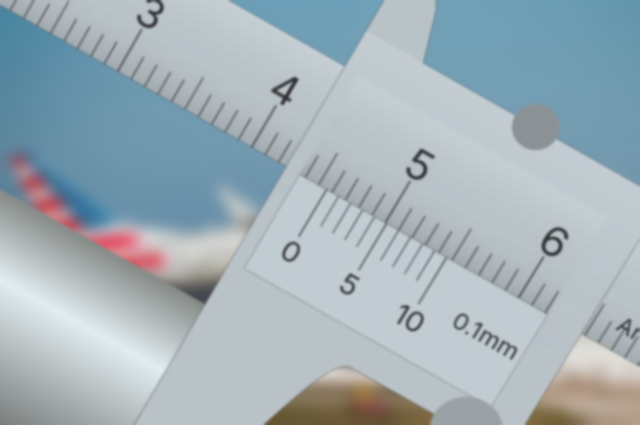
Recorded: 45.6 mm
